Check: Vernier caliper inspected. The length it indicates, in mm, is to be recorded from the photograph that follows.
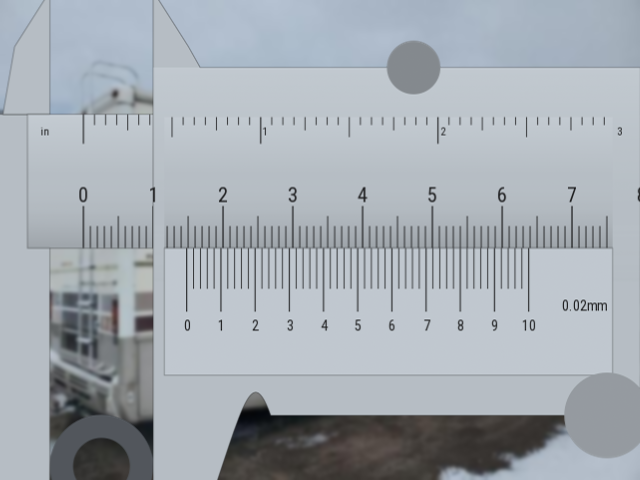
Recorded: 14.8 mm
